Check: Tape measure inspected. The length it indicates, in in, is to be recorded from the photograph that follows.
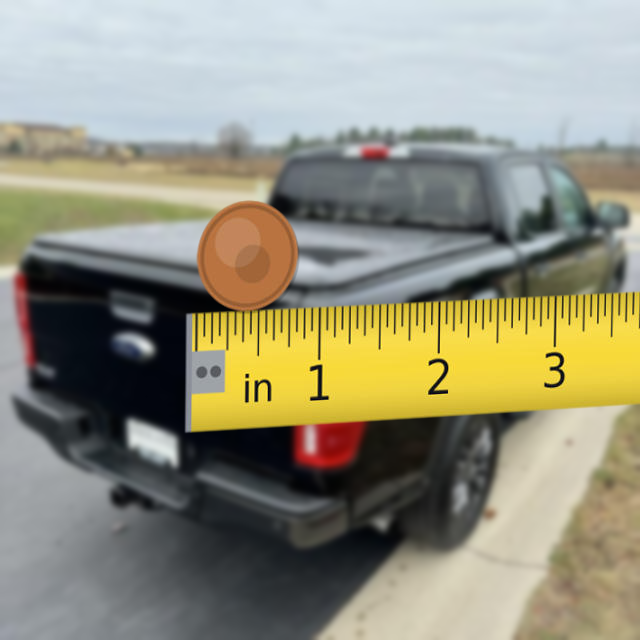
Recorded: 0.8125 in
